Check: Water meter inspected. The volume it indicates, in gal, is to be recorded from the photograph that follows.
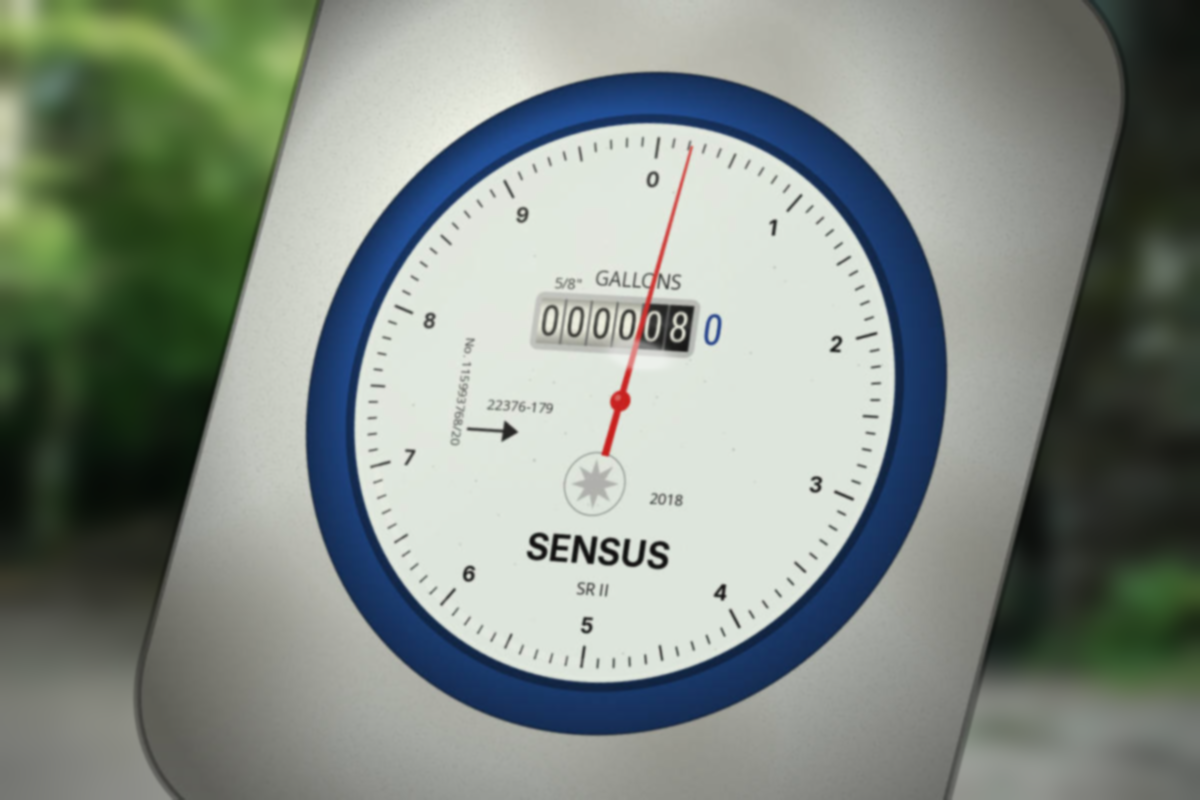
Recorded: 80.2 gal
